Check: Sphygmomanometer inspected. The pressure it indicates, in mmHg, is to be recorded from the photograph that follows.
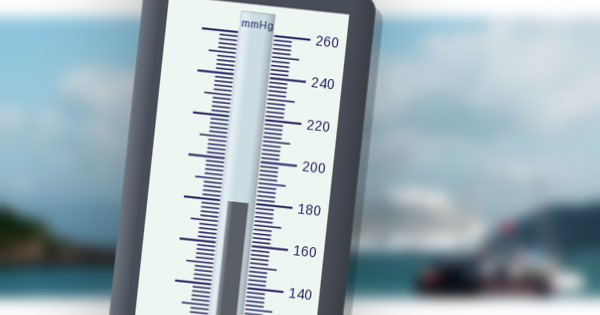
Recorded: 180 mmHg
